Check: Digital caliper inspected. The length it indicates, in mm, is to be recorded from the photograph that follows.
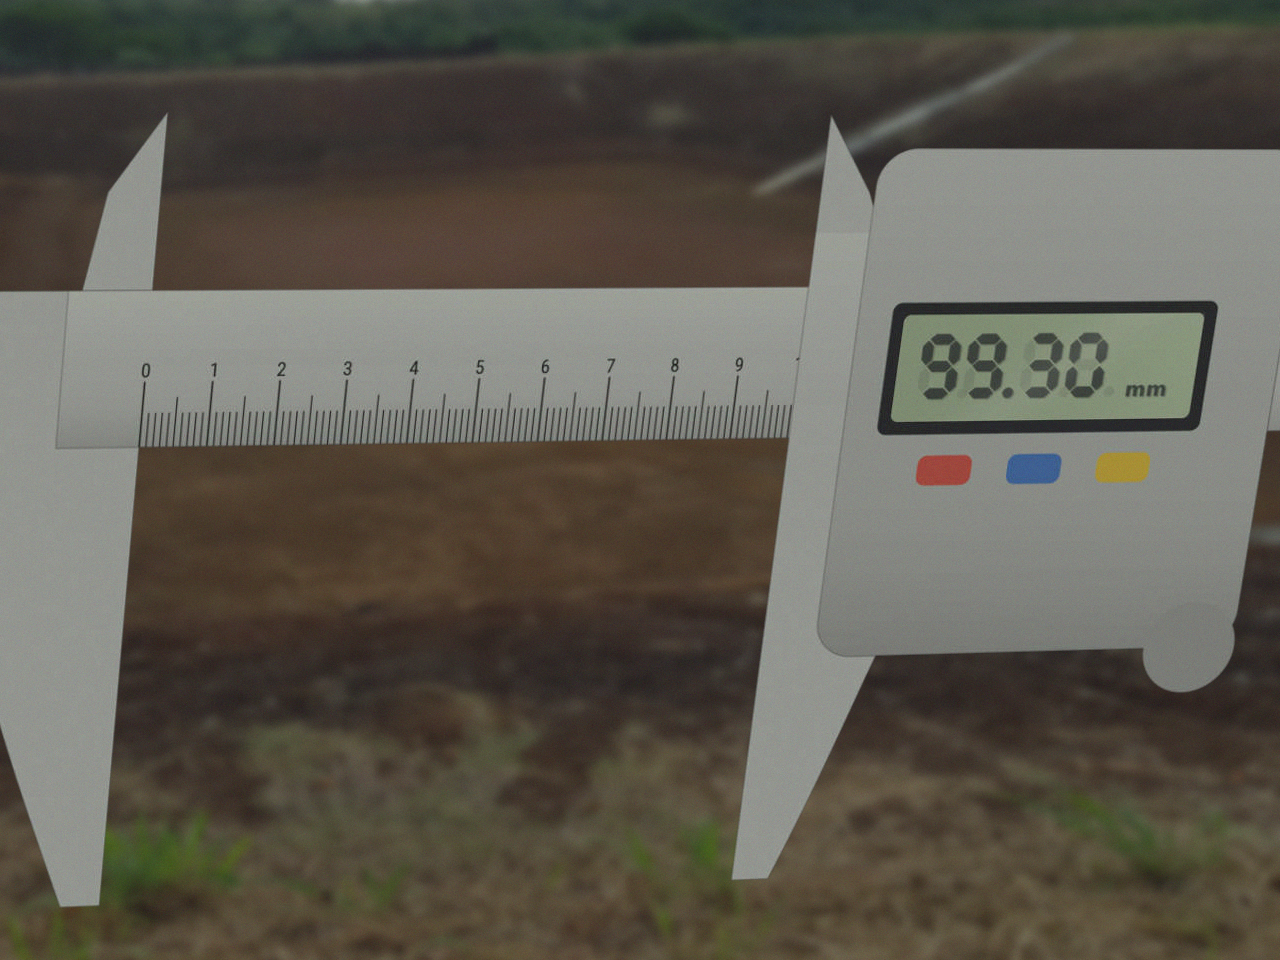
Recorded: 99.30 mm
